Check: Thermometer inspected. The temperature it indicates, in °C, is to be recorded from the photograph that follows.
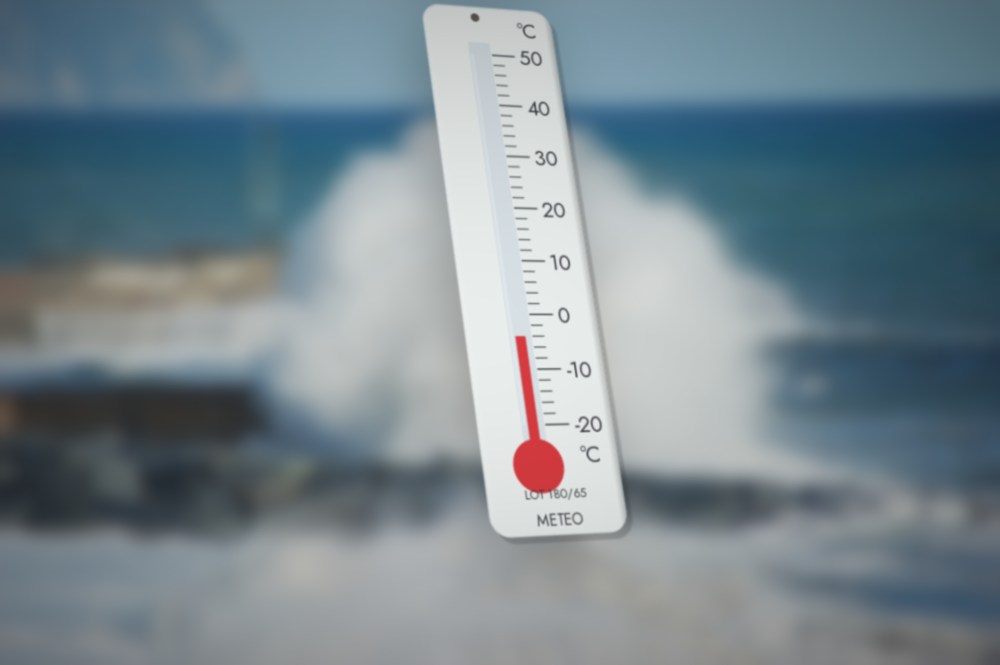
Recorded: -4 °C
